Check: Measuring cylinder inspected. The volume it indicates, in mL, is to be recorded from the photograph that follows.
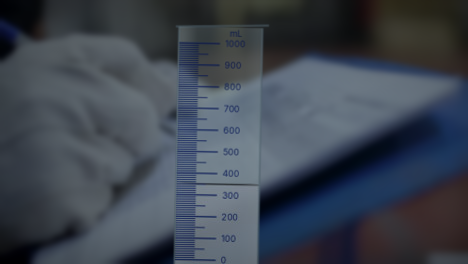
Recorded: 350 mL
